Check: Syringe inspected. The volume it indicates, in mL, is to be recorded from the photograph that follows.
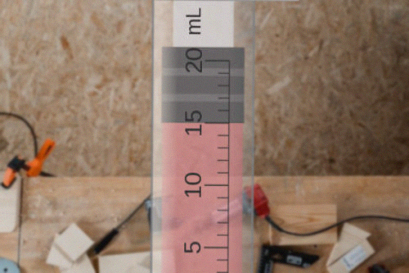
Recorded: 15 mL
